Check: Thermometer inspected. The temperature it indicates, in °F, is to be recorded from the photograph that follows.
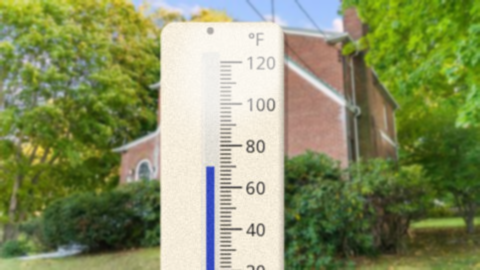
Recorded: 70 °F
